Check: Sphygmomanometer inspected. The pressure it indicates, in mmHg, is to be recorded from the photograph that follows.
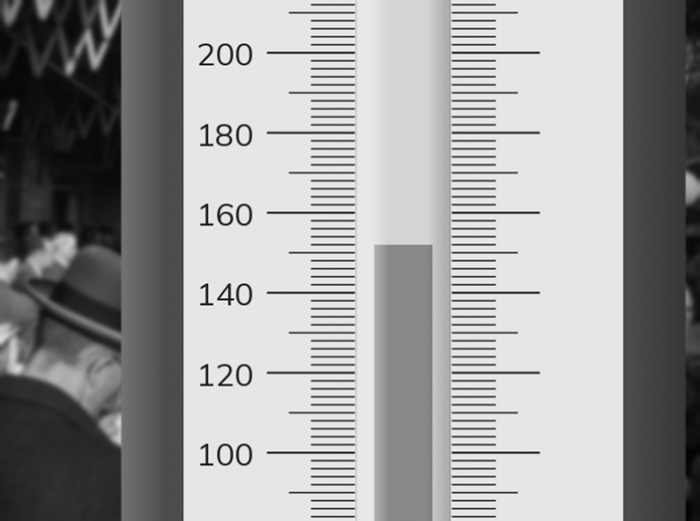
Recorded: 152 mmHg
